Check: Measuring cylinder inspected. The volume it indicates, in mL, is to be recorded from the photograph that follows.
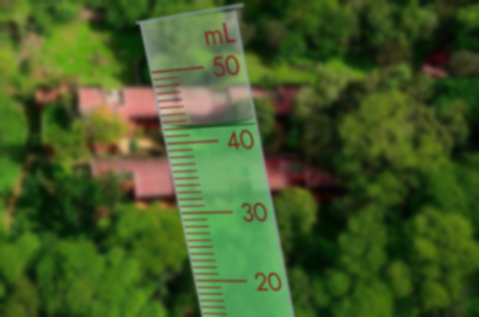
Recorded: 42 mL
